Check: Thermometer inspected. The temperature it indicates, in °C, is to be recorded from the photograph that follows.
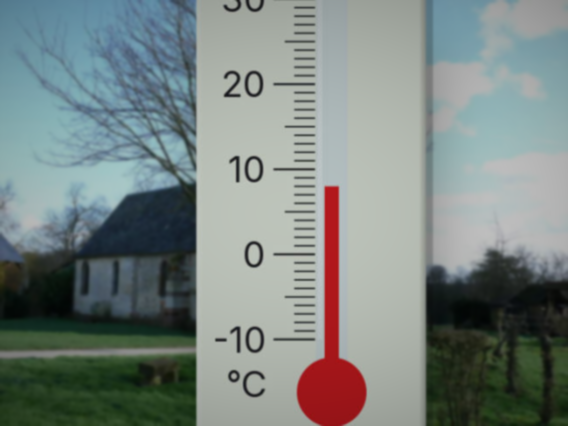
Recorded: 8 °C
